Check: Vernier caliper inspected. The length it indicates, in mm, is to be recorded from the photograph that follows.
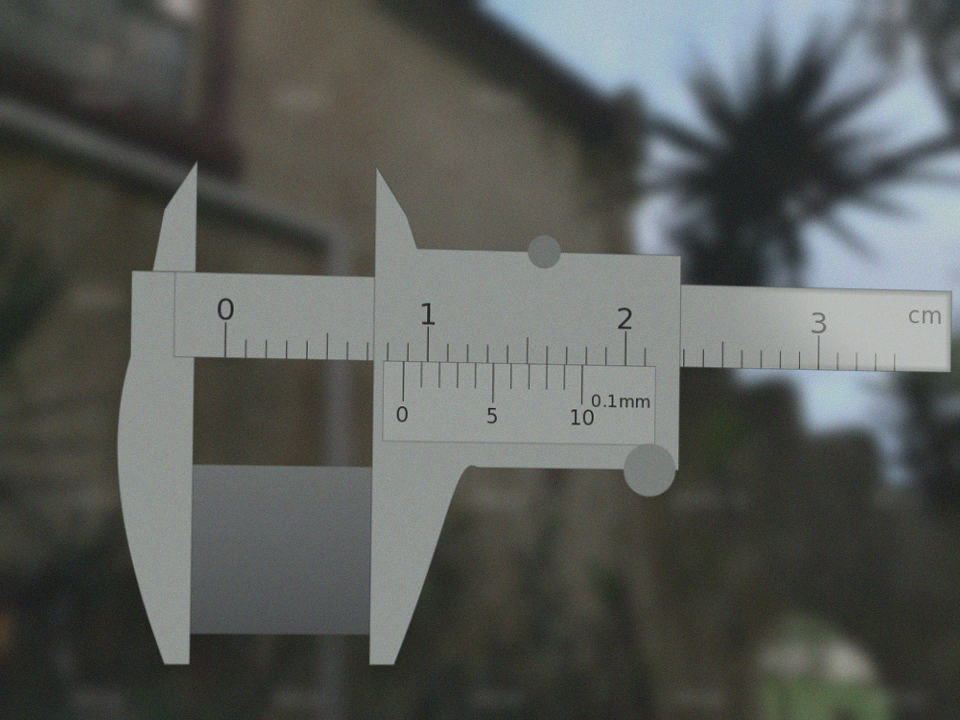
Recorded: 8.8 mm
